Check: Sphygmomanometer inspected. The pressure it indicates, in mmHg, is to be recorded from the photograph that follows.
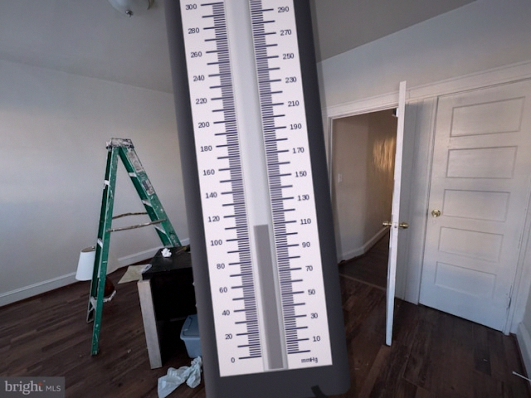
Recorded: 110 mmHg
